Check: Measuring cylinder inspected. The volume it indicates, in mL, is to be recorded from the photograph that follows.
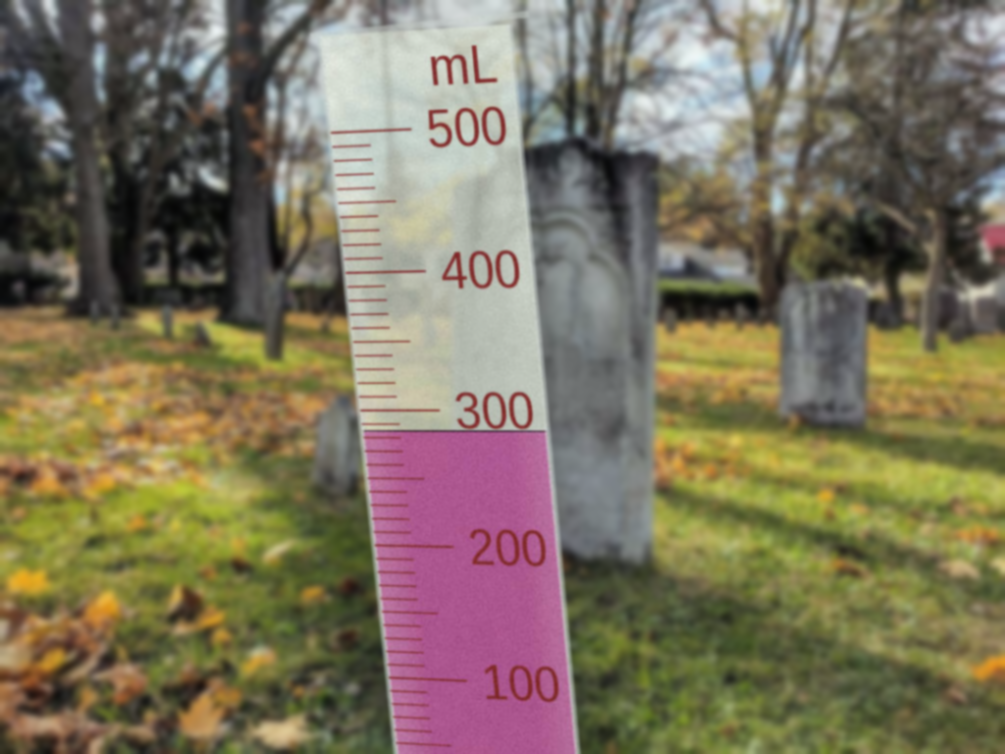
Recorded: 285 mL
